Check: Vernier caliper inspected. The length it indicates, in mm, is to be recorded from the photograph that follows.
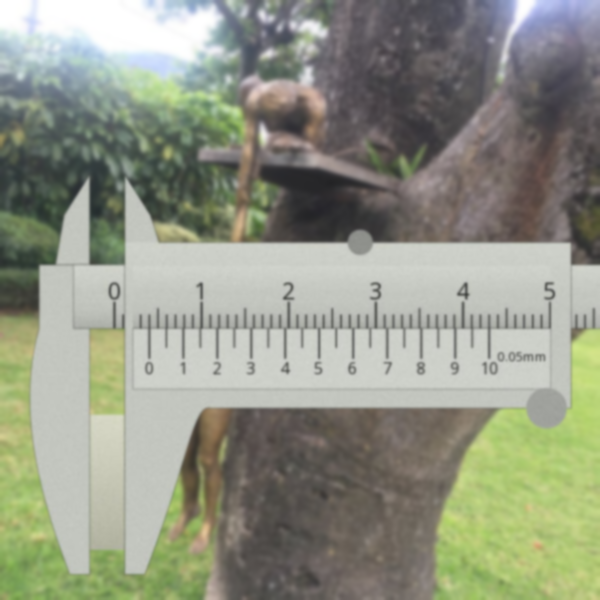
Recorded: 4.0 mm
